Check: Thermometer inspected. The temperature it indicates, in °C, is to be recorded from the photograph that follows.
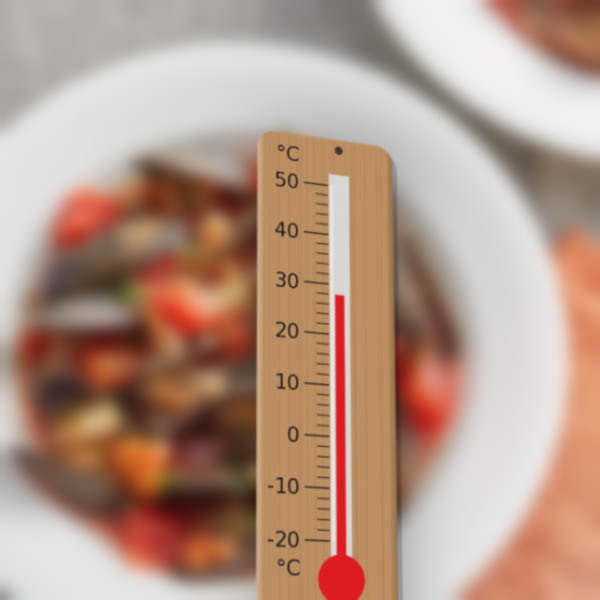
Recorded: 28 °C
